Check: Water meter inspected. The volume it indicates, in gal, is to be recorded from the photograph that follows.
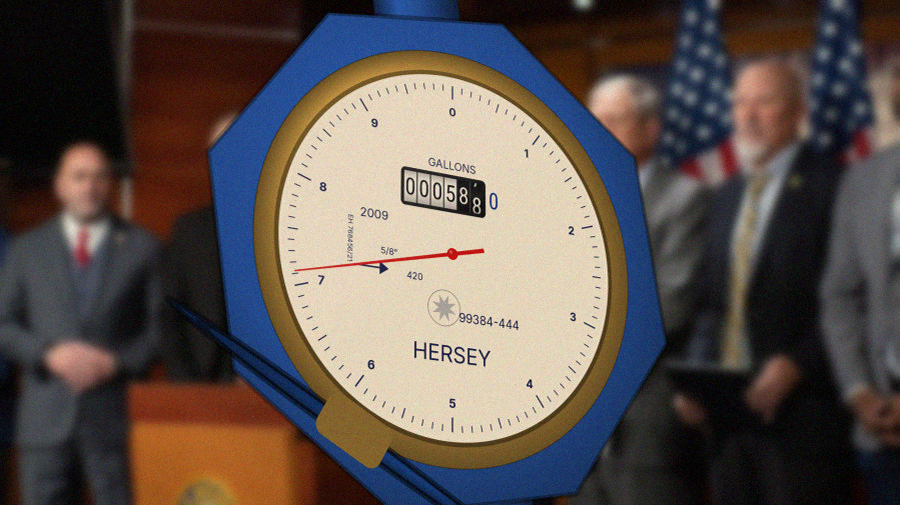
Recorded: 5877.1 gal
